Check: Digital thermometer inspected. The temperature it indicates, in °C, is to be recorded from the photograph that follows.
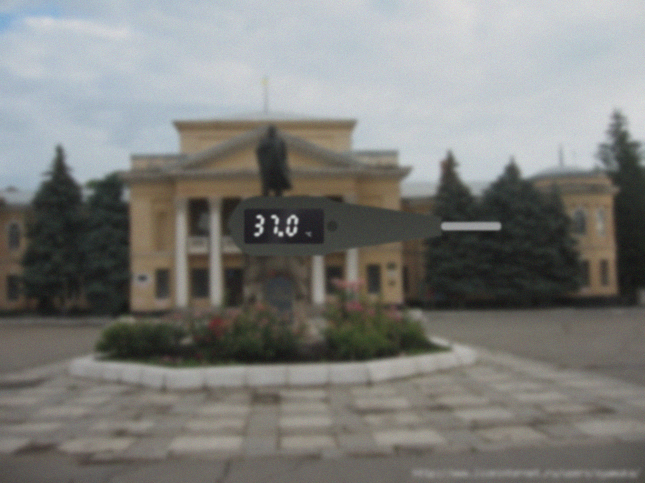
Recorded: 37.0 °C
